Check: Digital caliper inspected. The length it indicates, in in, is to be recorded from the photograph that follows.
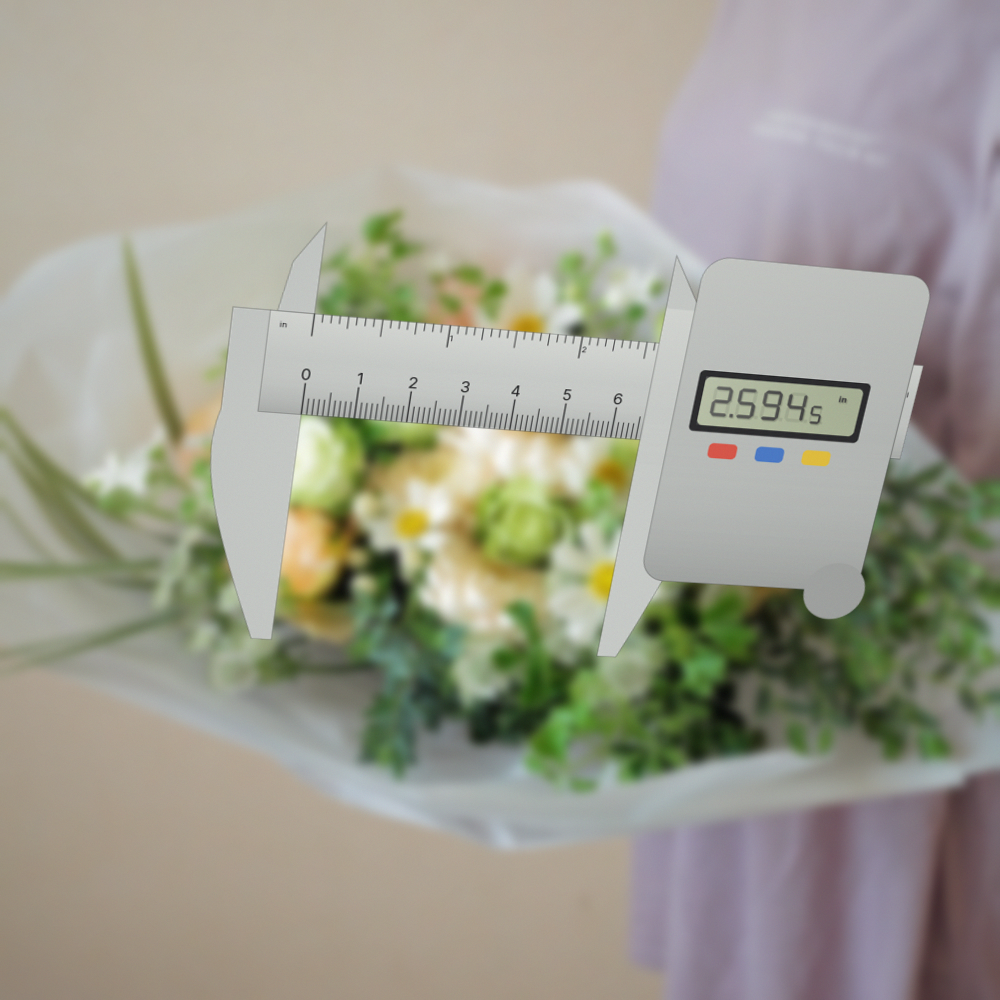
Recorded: 2.5945 in
